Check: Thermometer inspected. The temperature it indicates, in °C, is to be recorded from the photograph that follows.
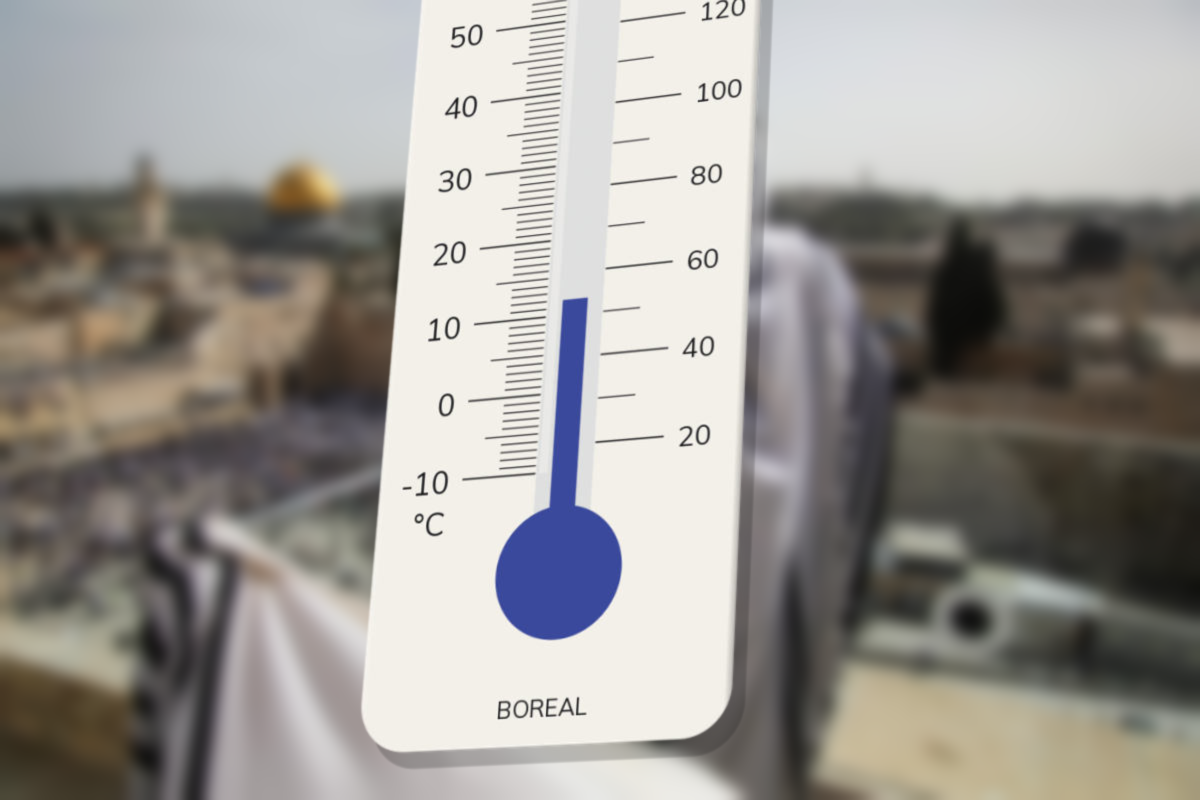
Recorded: 12 °C
